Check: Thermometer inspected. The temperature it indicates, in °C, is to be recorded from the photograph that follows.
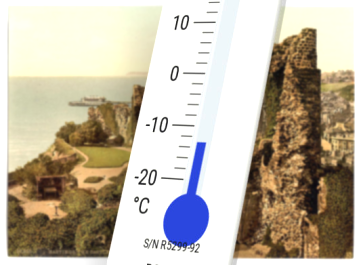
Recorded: -13 °C
